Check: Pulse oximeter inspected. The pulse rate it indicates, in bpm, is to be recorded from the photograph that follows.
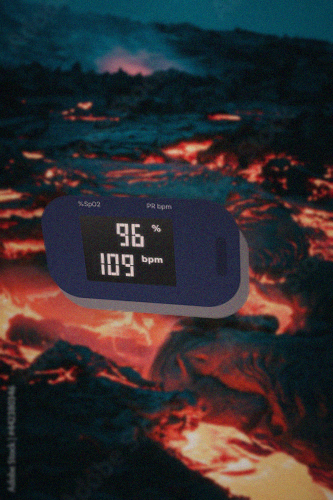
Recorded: 109 bpm
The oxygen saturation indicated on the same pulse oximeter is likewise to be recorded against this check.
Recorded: 96 %
